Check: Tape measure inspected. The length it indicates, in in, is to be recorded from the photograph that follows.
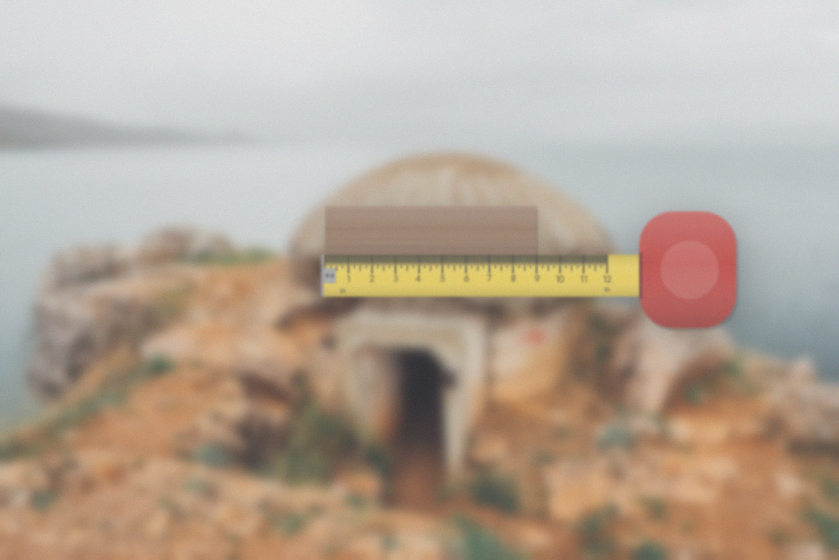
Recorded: 9 in
